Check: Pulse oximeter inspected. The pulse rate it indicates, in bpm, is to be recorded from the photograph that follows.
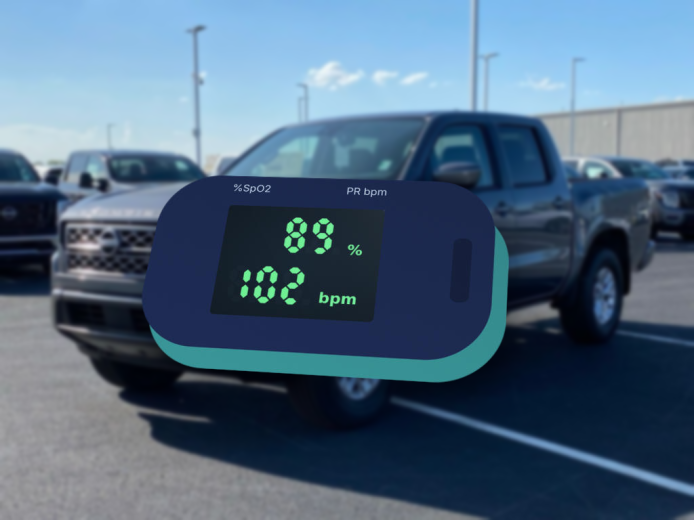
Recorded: 102 bpm
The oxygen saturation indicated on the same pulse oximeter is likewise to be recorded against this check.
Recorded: 89 %
